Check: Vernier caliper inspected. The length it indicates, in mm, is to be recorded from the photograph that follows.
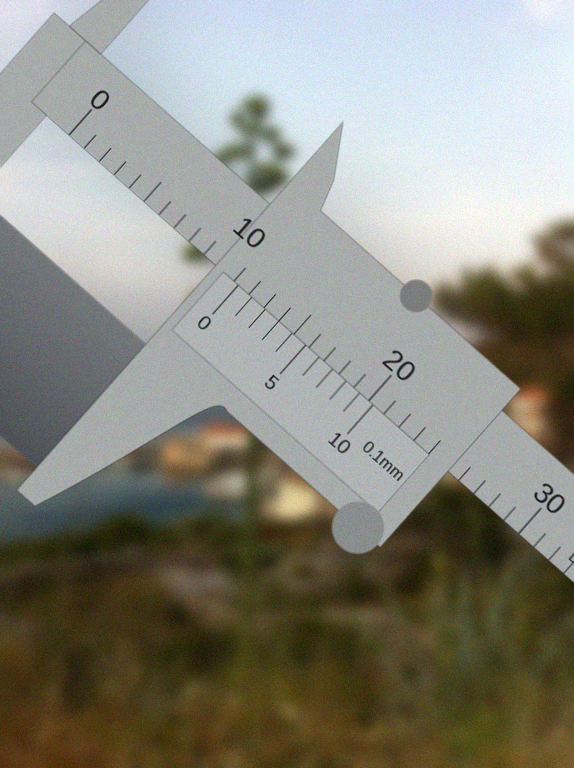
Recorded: 11.3 mm
